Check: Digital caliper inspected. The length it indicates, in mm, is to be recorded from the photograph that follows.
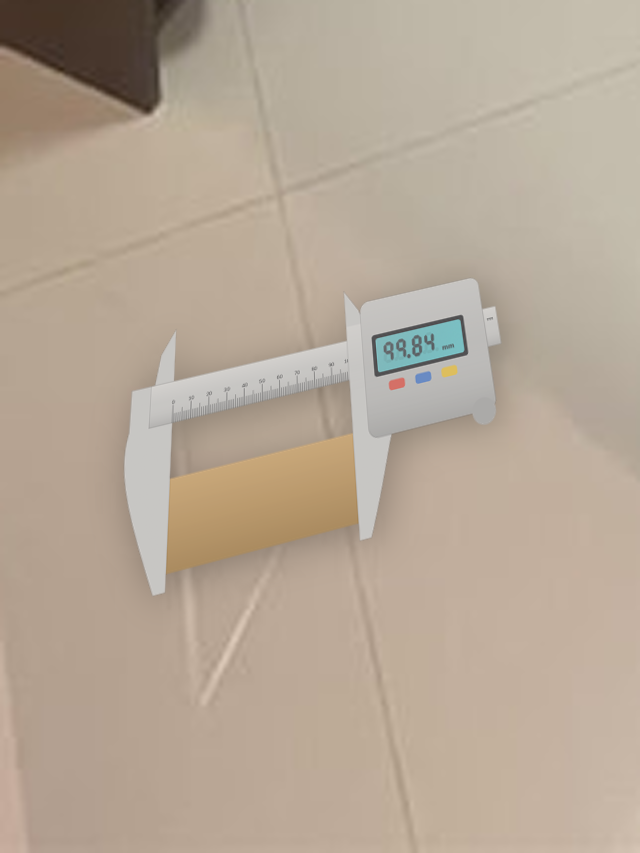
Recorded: 99.84 mm
